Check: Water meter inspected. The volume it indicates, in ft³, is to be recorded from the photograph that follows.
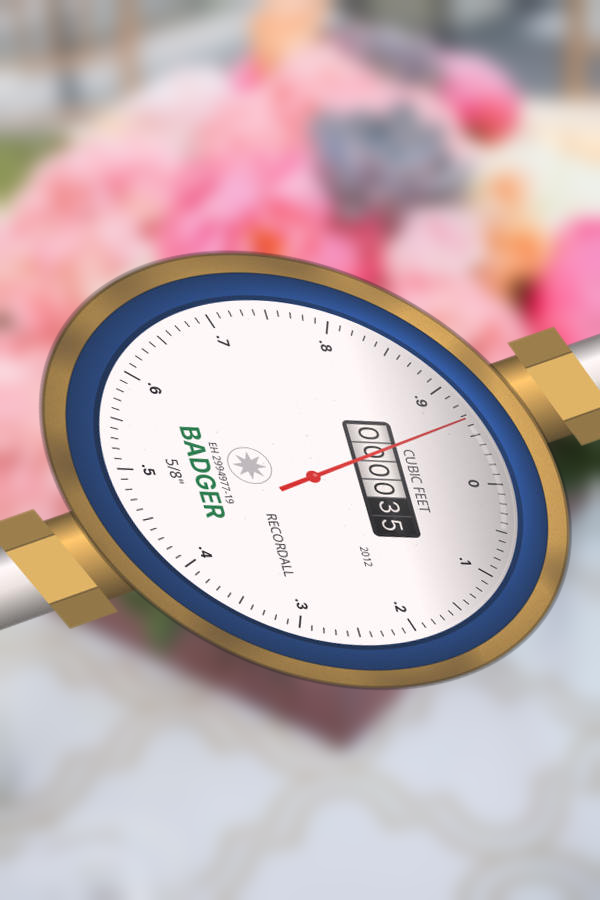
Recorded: 34.93 ft³
